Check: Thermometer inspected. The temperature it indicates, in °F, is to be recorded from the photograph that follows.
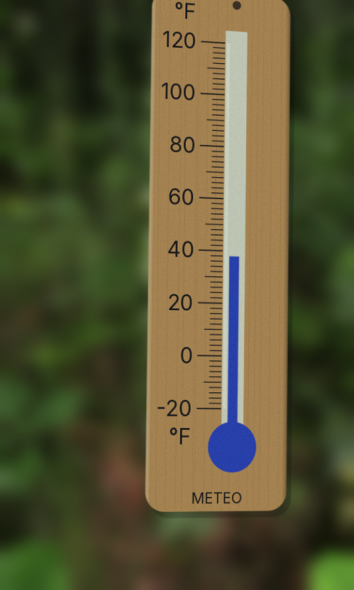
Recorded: 38 °F
